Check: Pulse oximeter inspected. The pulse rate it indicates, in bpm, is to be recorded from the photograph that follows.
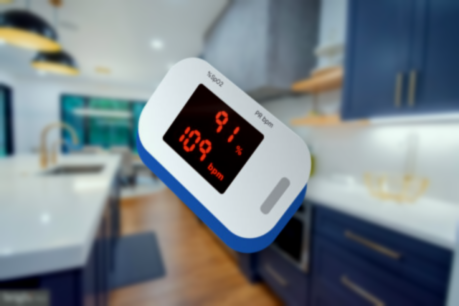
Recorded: 109 bpm
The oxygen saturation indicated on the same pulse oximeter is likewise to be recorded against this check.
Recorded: 91 %
